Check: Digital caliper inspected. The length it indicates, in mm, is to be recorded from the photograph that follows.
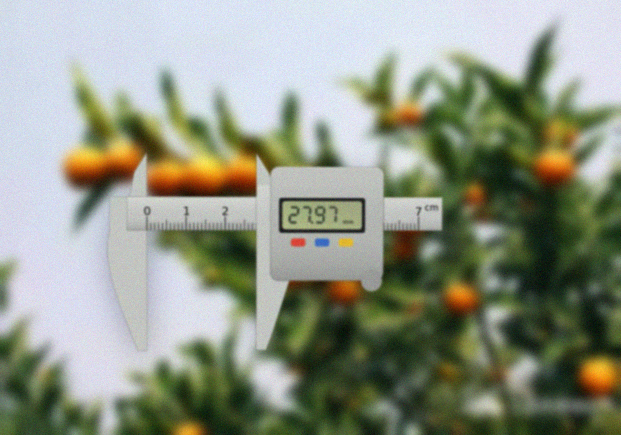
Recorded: 27.97 mm
